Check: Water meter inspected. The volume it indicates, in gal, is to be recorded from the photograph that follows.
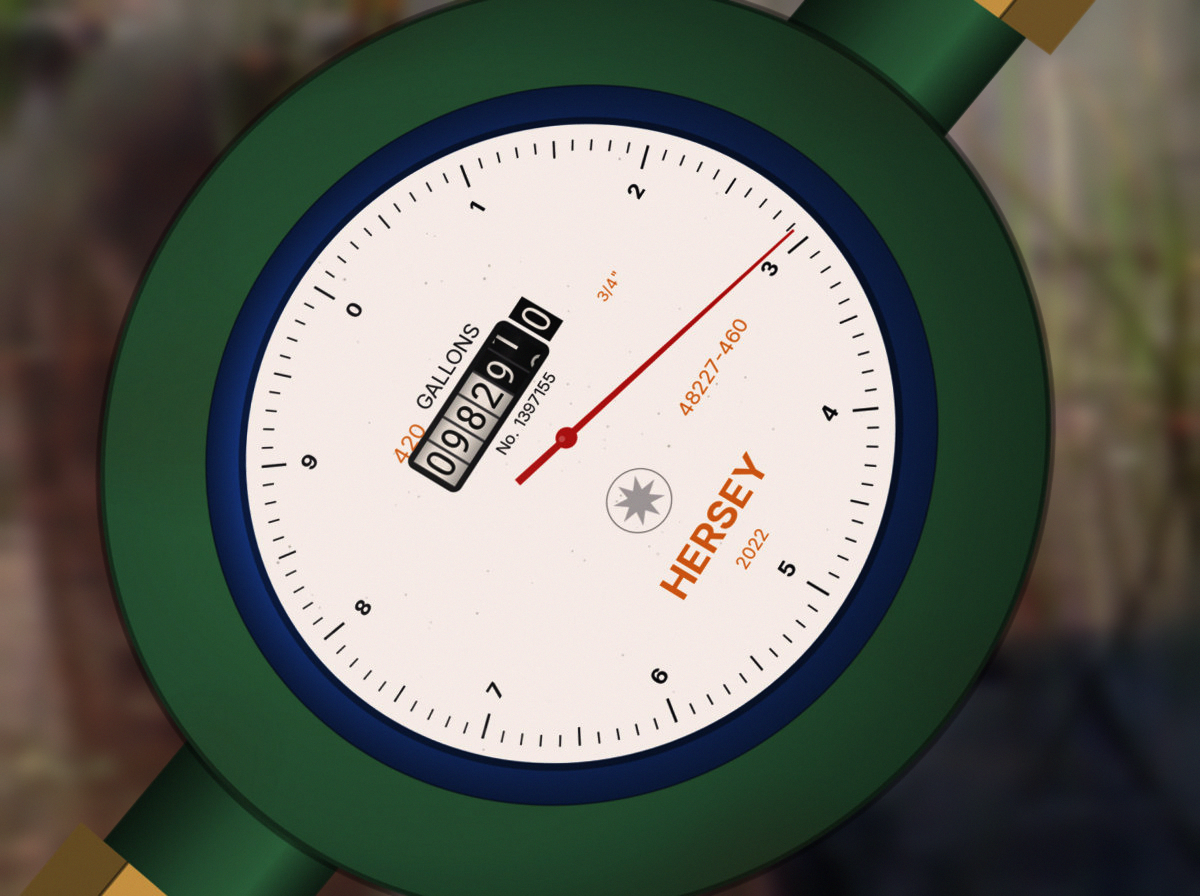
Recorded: 982912.9 gal
